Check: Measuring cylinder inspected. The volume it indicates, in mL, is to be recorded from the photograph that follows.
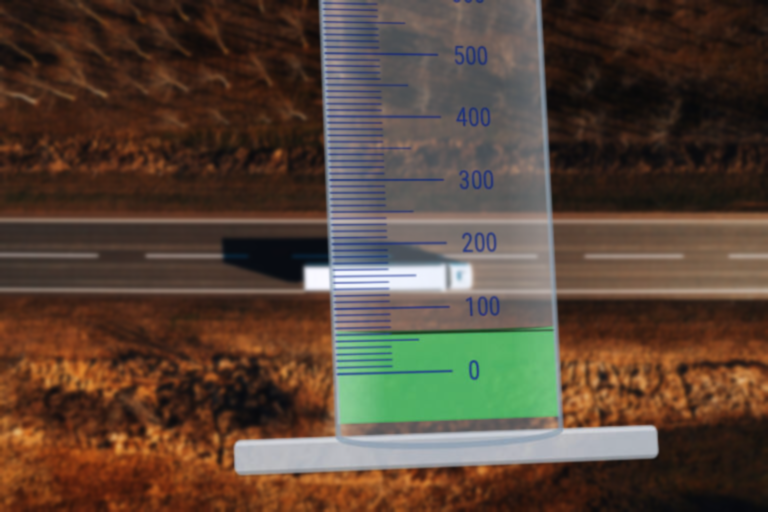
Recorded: 60 mL
